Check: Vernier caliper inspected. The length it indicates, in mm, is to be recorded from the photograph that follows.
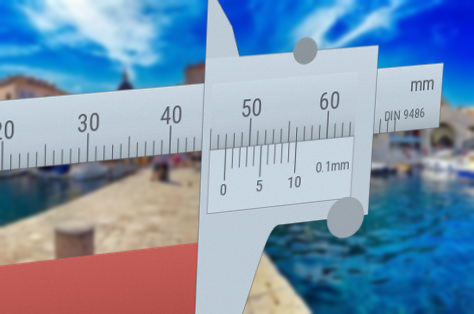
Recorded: 47.0 mm
